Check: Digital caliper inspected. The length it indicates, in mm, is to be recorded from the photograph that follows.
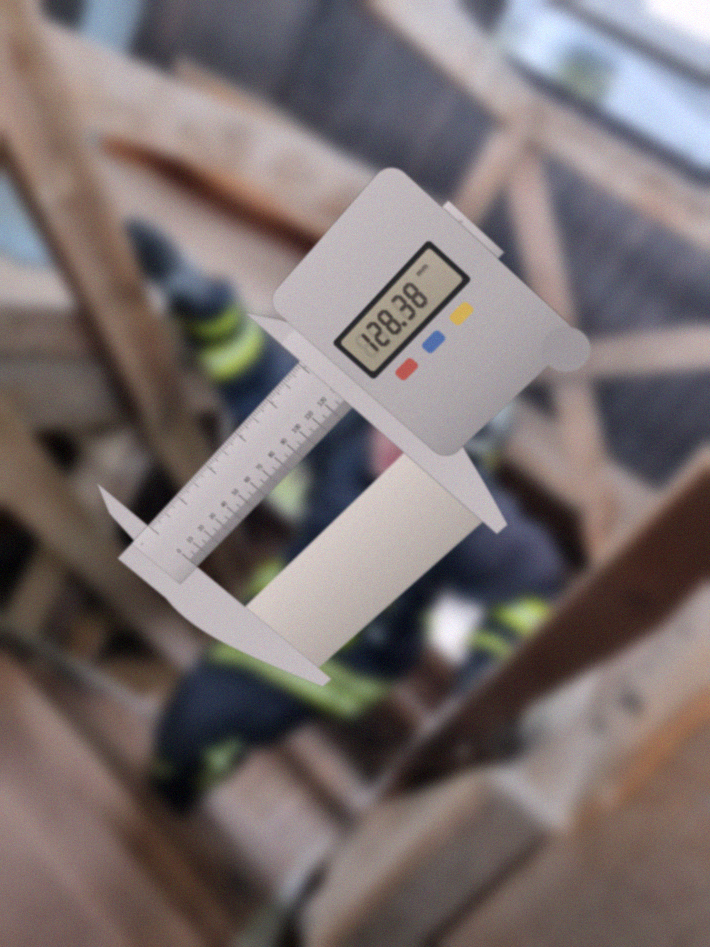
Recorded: 128.38 mm
